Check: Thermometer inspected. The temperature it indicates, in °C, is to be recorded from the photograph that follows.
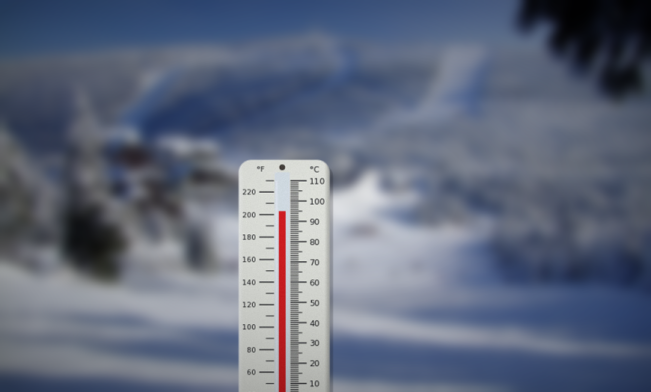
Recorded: 95 °C
